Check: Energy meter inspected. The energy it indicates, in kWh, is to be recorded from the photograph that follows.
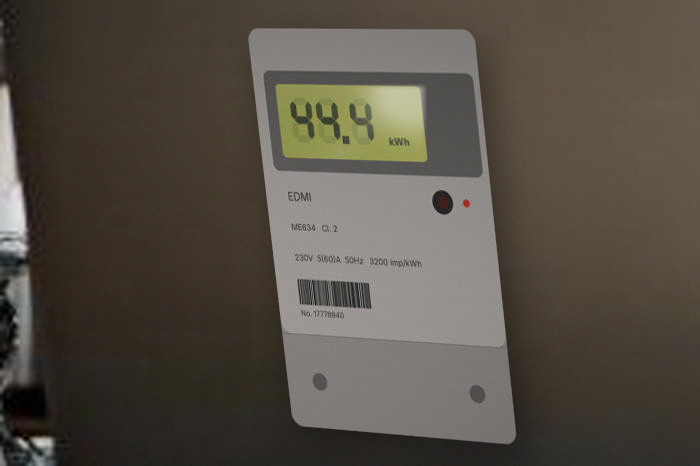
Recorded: 44.4 kWh
